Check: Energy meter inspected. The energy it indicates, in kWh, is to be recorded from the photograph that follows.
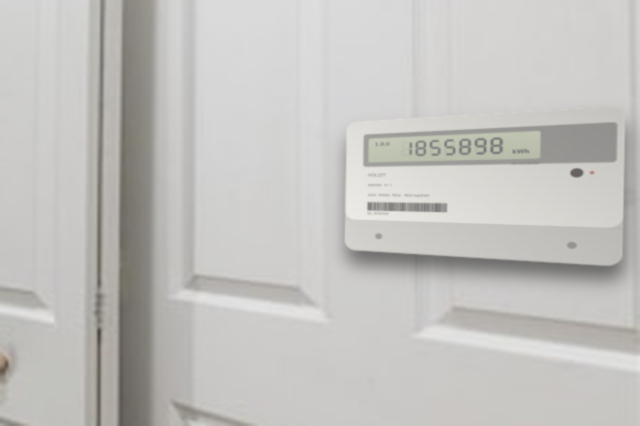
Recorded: 1855898 kWh
